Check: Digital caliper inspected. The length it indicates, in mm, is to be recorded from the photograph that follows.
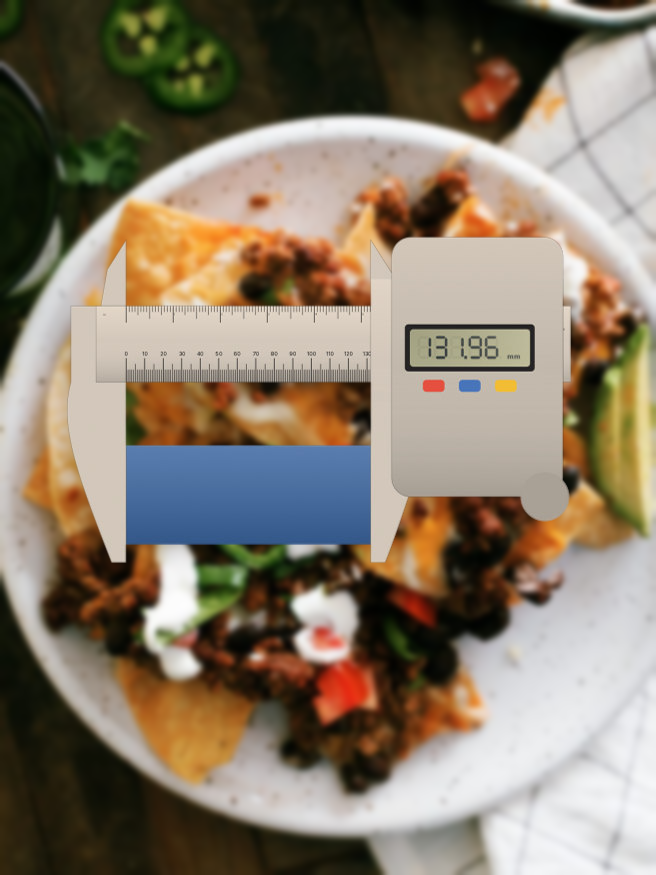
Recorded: 131.96 mm
